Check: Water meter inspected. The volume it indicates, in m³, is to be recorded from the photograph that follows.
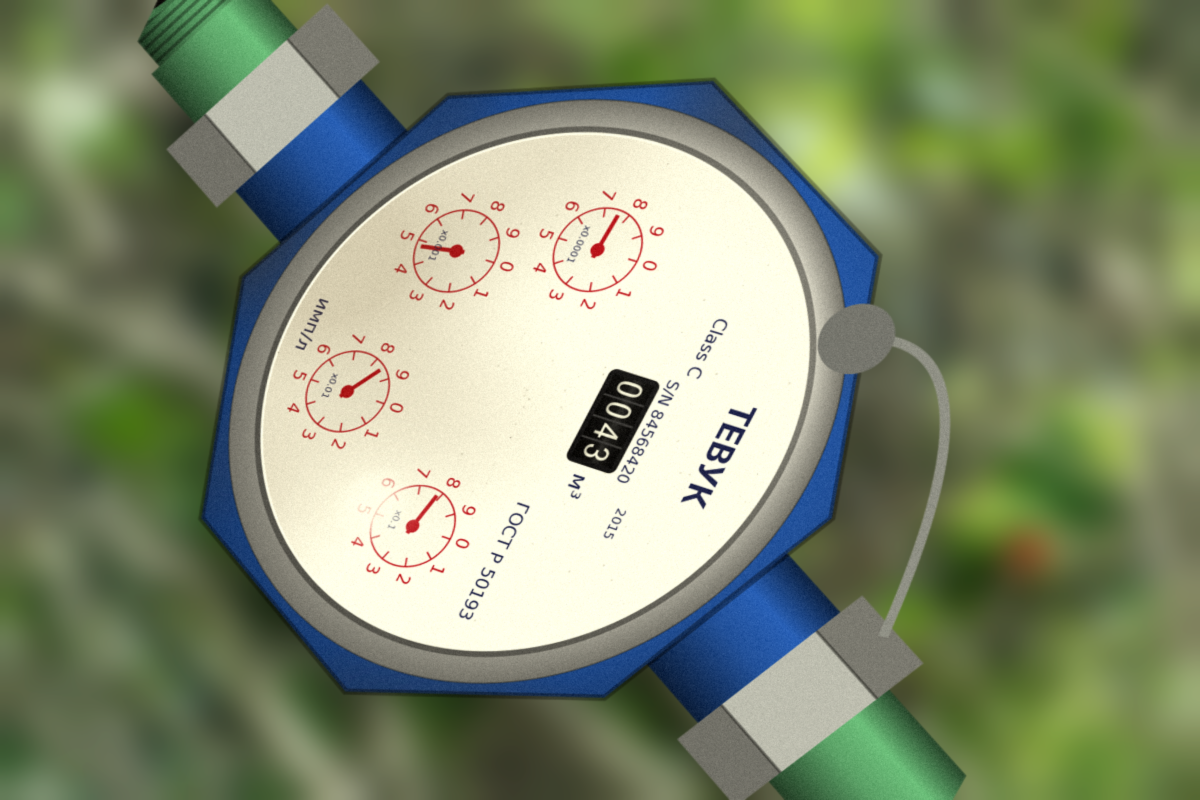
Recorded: 43.7847 m³
